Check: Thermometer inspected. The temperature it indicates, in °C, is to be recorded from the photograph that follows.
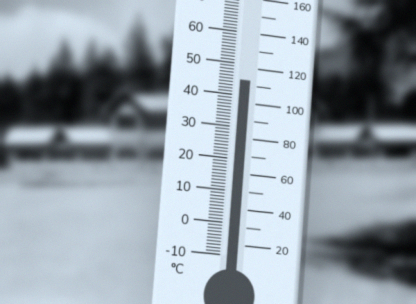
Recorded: 45 °C
